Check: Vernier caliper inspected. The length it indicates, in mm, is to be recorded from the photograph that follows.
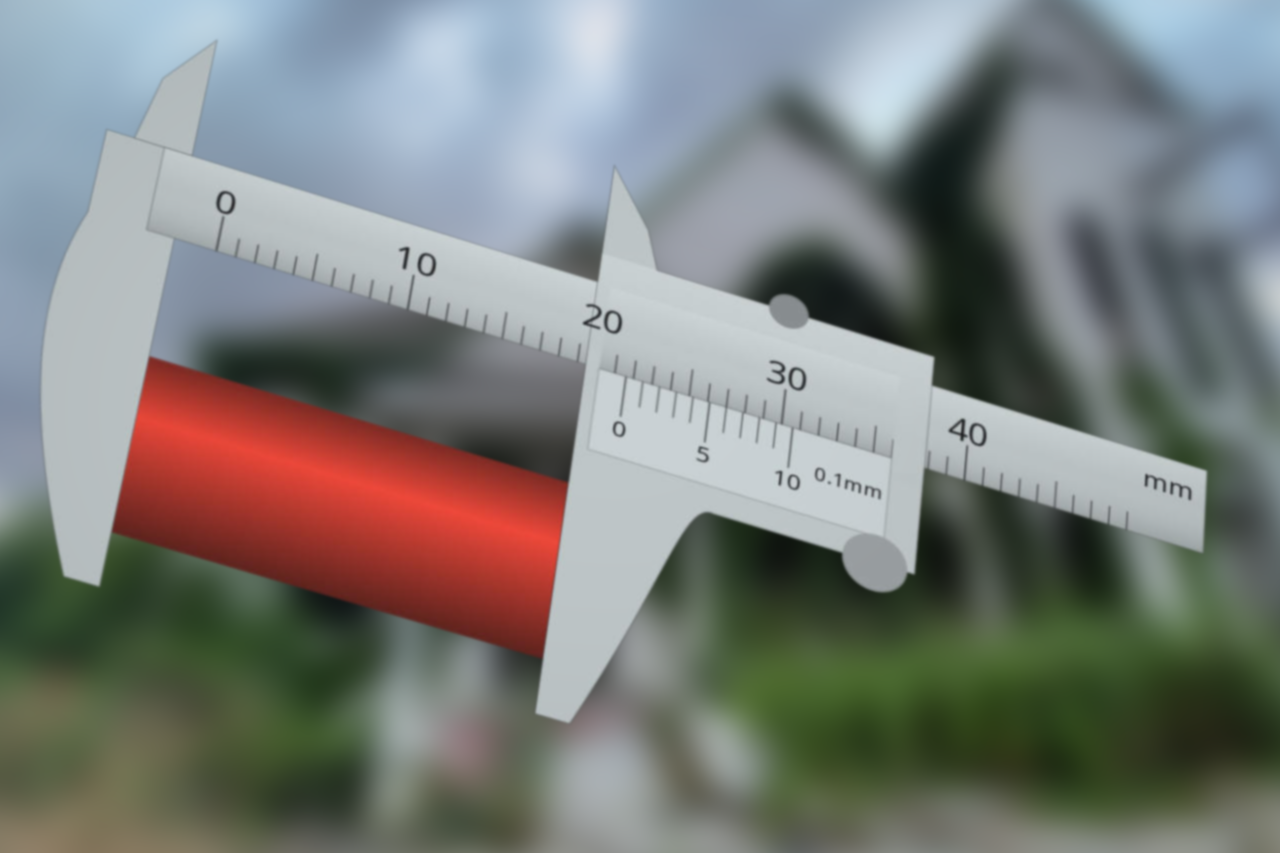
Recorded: 21.6 mm
